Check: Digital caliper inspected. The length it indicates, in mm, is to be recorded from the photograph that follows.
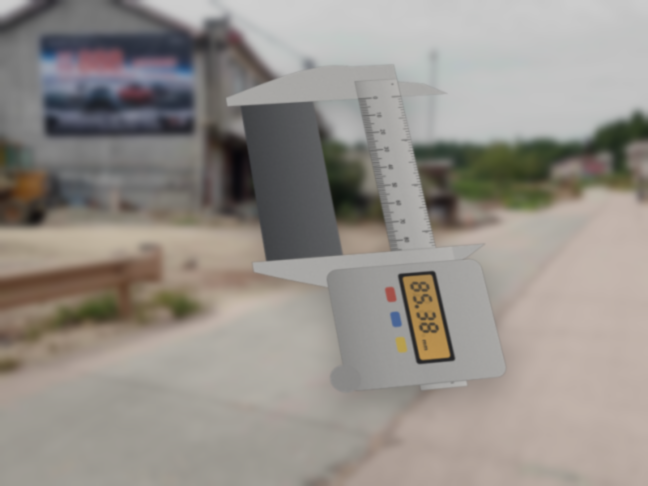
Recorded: 85.38 mm
